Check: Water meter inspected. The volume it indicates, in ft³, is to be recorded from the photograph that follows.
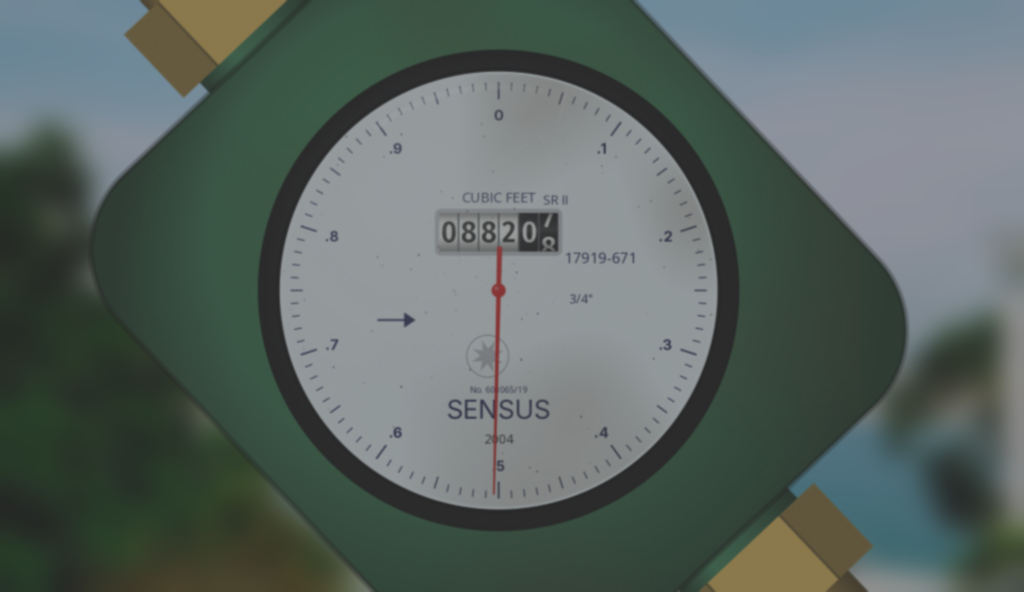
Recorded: 88207.50 ft³
